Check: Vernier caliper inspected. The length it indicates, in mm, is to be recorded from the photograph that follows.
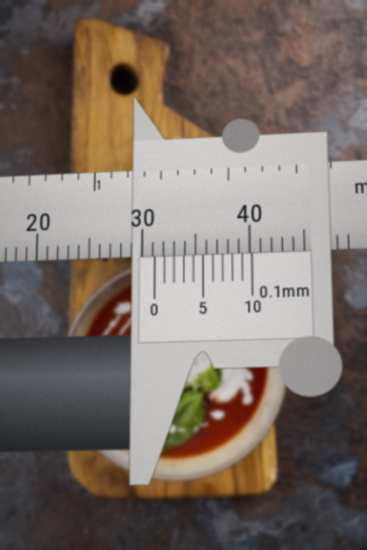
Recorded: 31.2 mm
